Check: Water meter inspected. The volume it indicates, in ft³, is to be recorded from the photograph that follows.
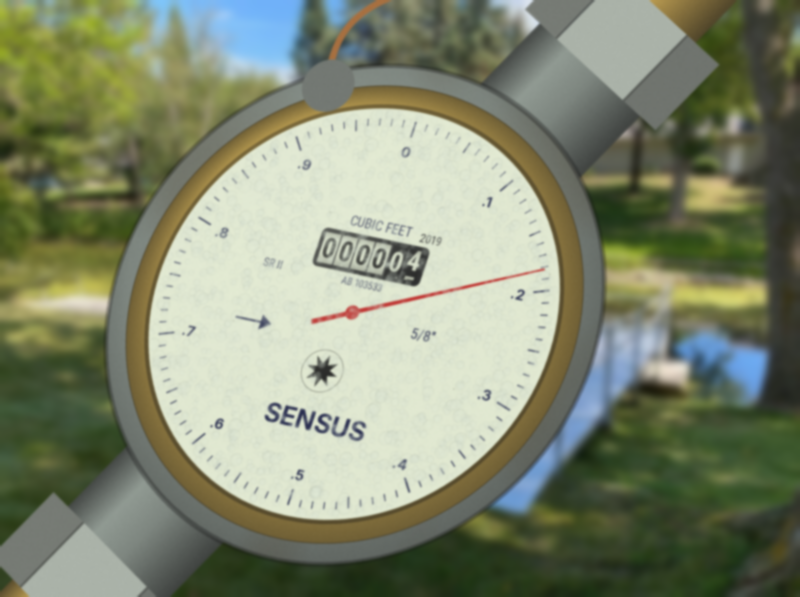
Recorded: 4.18 ft³
